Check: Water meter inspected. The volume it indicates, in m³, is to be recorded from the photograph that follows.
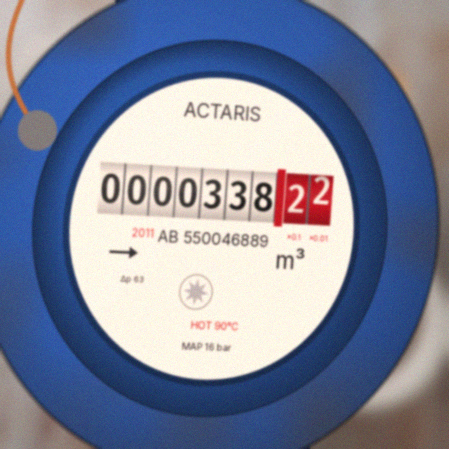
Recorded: 338.22 m³
